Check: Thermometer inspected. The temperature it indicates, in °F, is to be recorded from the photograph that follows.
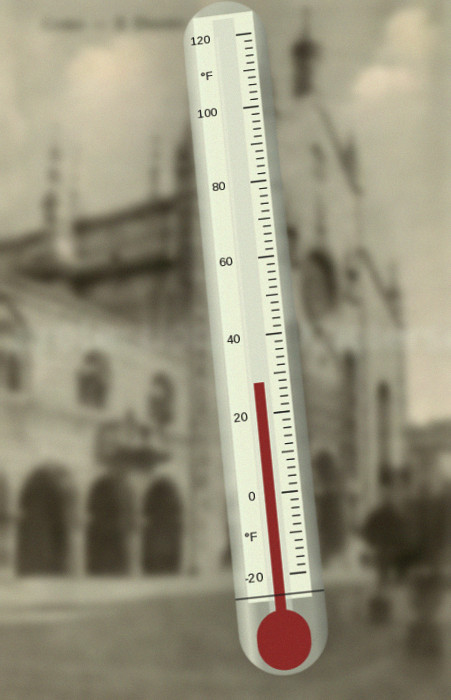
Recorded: 28 °F
